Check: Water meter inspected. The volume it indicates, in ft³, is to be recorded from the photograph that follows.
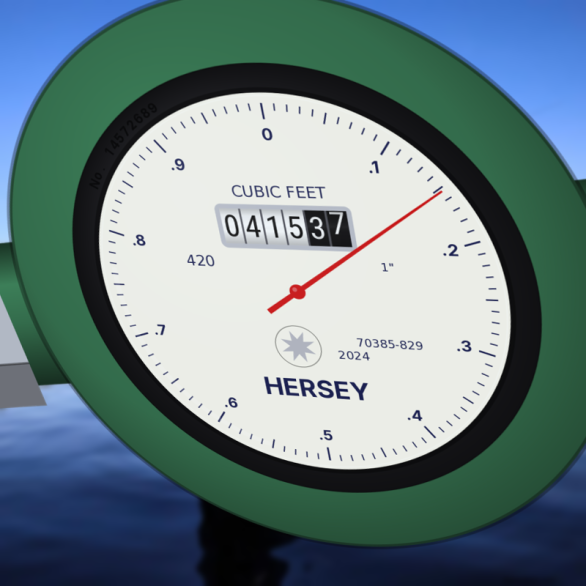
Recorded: 41537.15 ft³
